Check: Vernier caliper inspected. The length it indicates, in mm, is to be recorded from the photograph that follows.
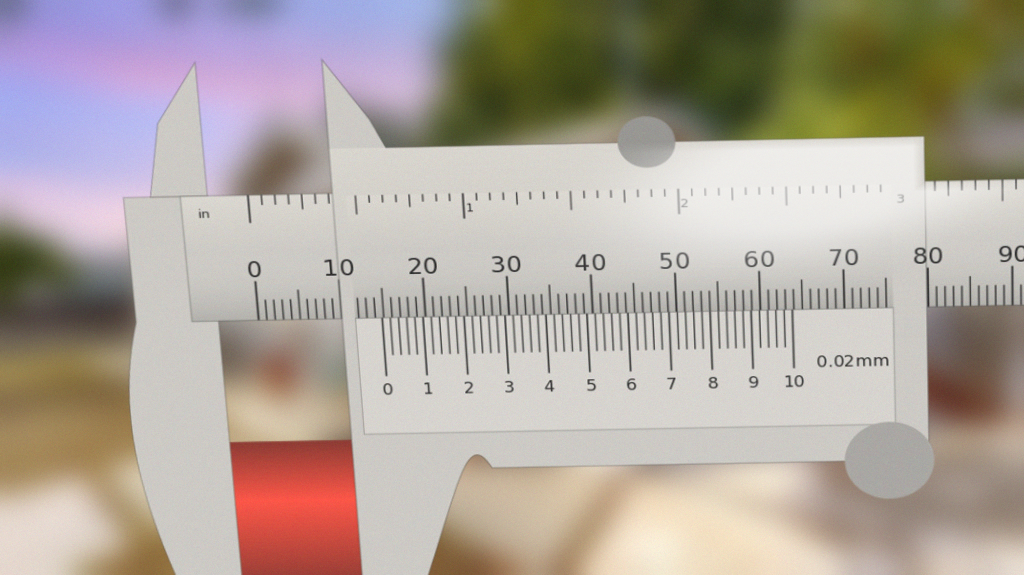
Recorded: 14.8 mm
